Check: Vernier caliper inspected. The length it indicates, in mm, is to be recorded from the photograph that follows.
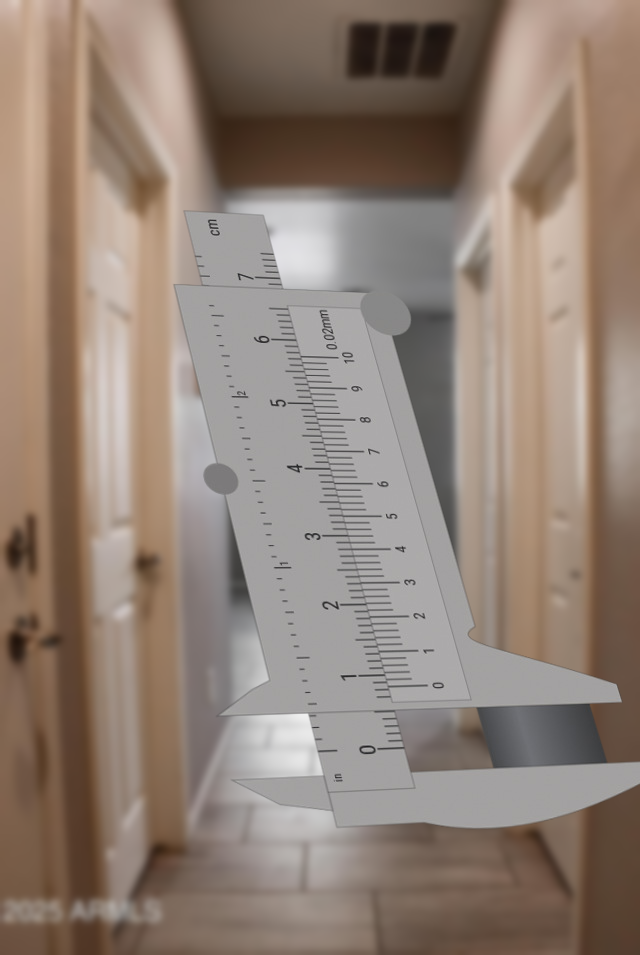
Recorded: 8.4 mm
